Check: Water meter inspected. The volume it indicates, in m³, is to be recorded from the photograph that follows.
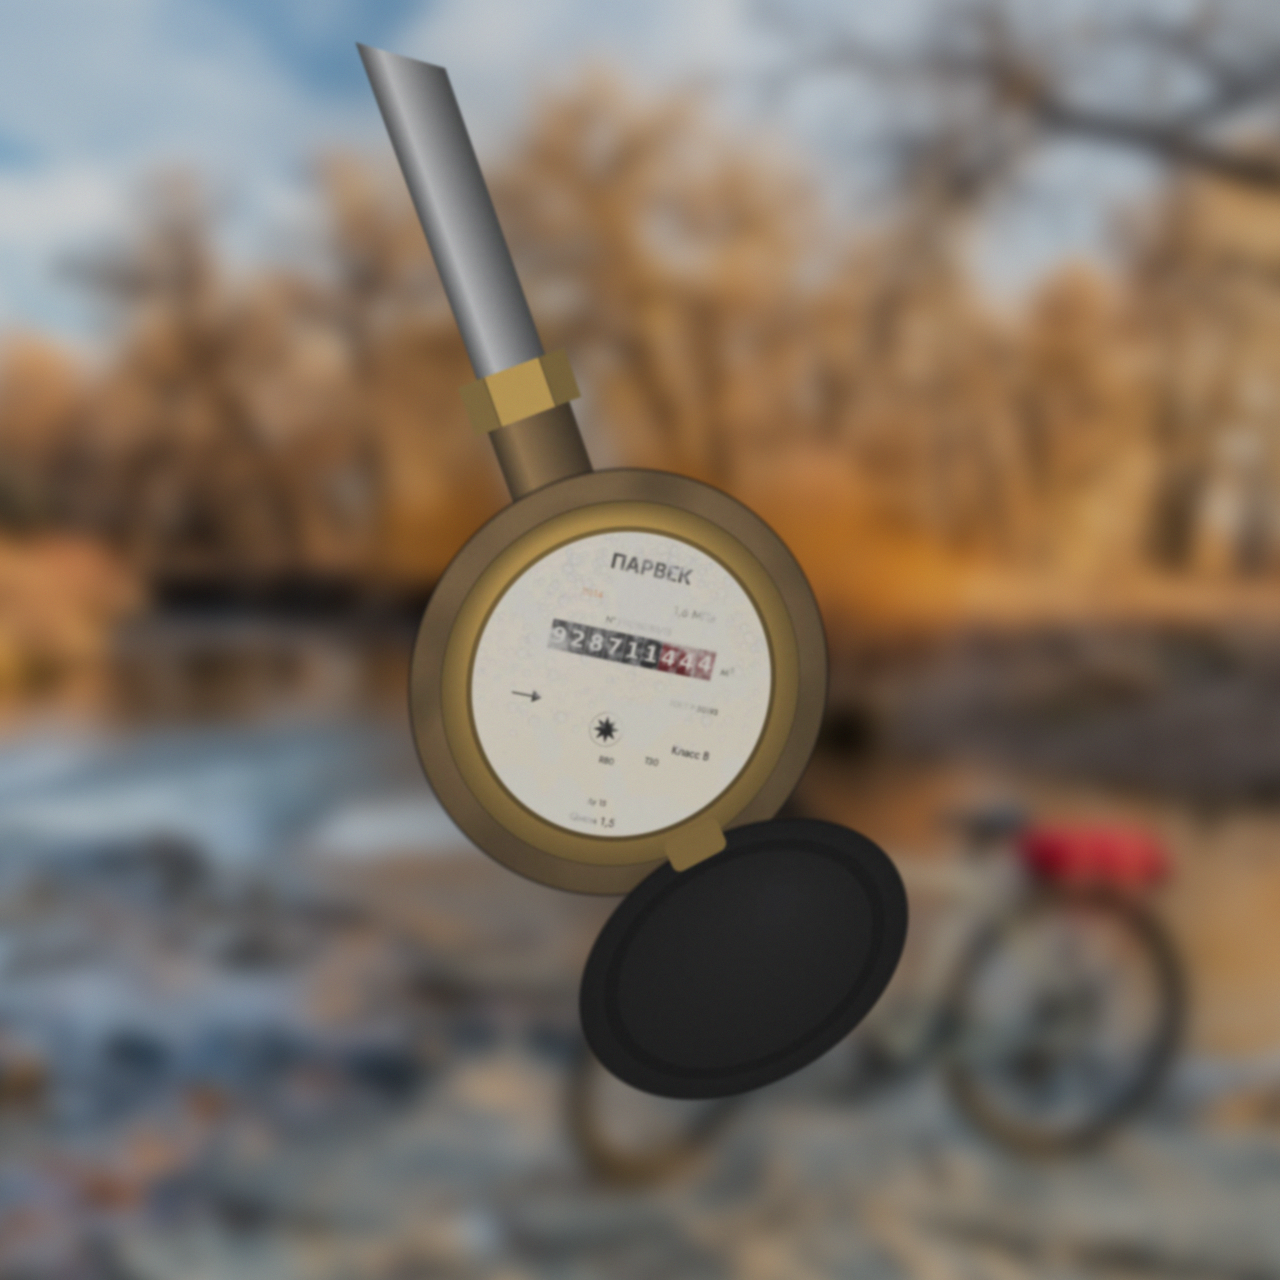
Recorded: 928711.444 m³
